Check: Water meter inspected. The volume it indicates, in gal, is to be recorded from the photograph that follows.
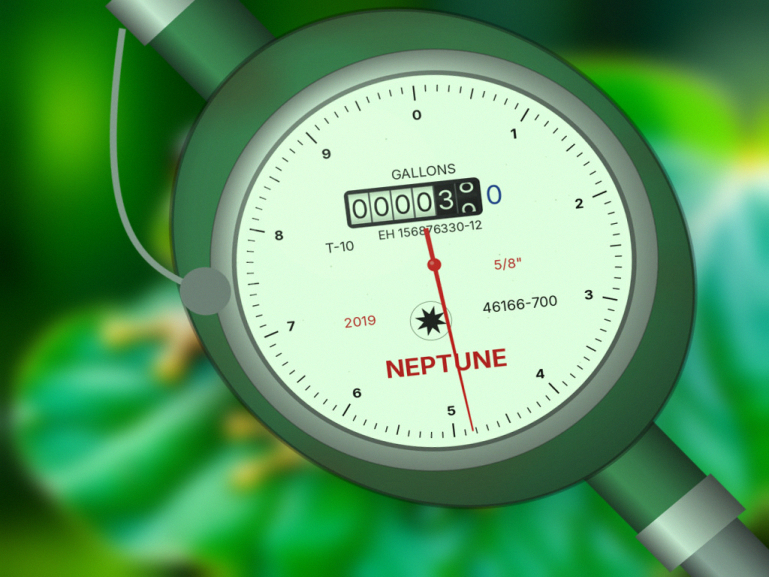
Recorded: 384.8 gal
